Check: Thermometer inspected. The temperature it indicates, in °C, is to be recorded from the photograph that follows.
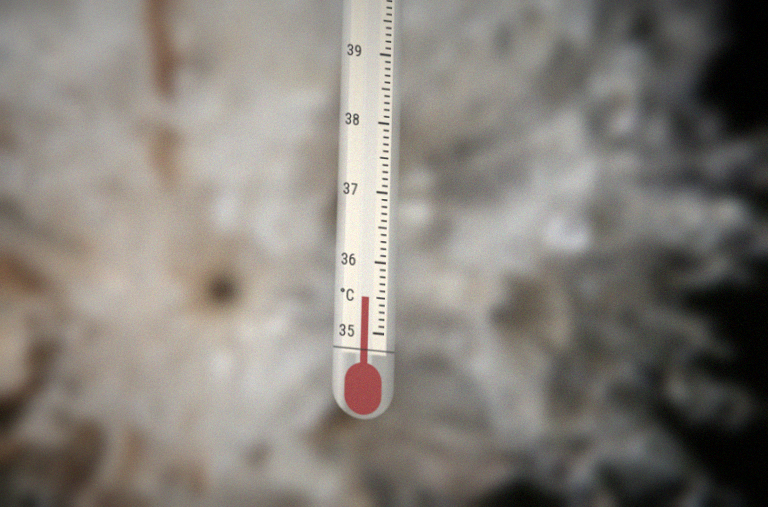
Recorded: 35.5 °C
